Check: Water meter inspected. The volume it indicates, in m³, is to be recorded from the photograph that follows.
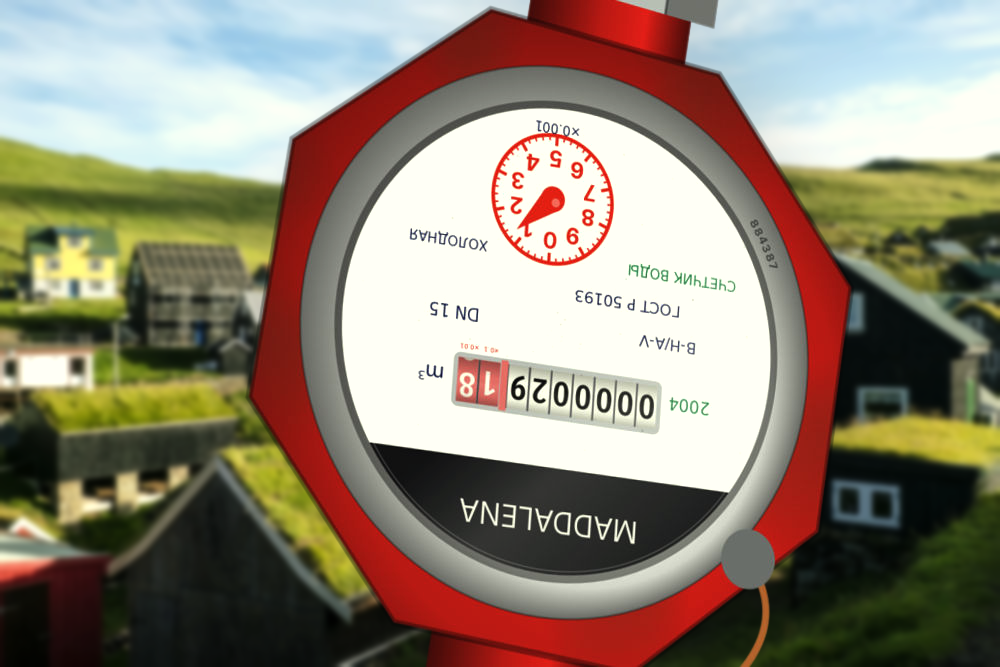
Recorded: 29.181 m³
